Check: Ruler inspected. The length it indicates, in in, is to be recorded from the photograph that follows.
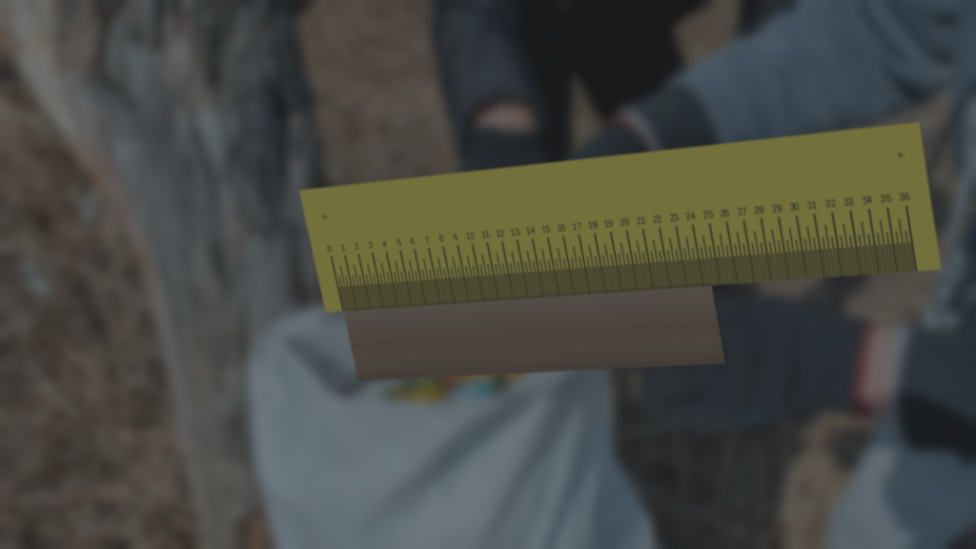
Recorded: 24.5 in
